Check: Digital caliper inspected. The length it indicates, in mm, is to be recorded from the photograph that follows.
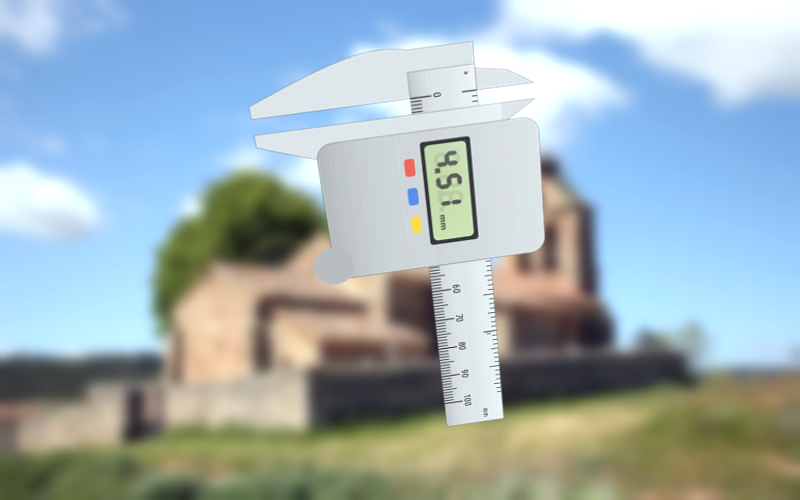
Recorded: 4.51 mm
